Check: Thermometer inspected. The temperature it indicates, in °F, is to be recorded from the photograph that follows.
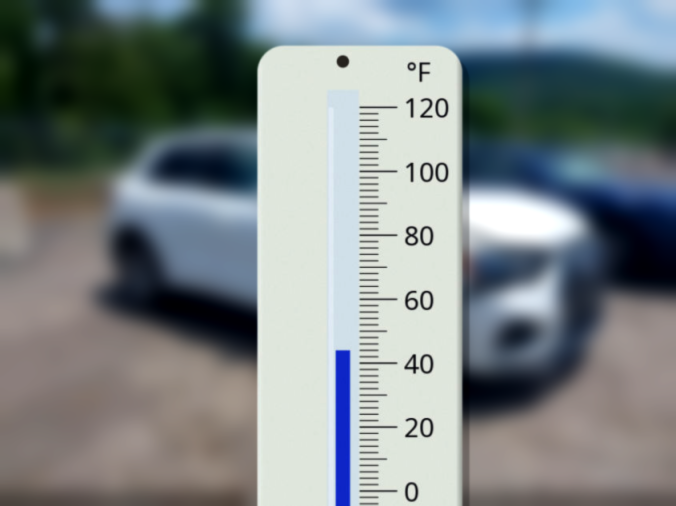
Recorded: 44 °F
